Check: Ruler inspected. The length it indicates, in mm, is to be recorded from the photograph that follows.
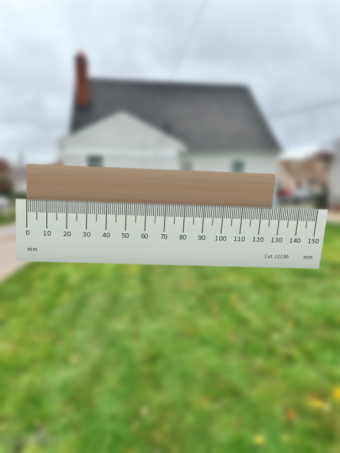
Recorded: 125 mm
